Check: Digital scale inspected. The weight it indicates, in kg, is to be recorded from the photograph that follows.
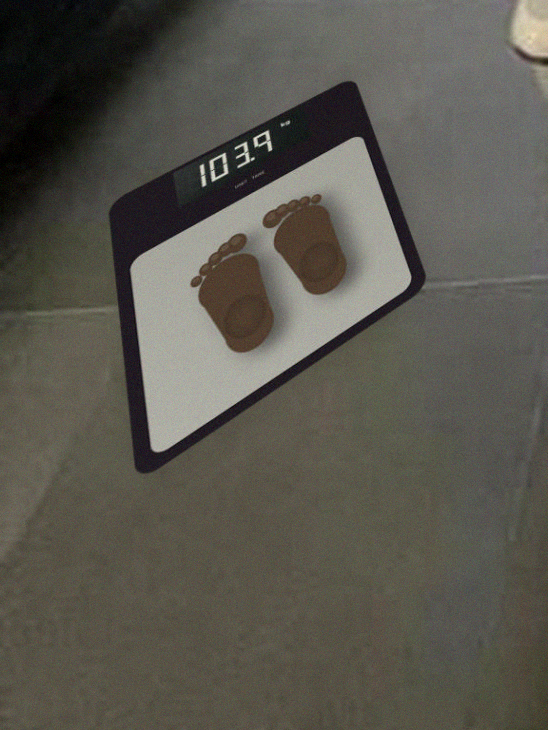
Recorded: 103.9 kg
